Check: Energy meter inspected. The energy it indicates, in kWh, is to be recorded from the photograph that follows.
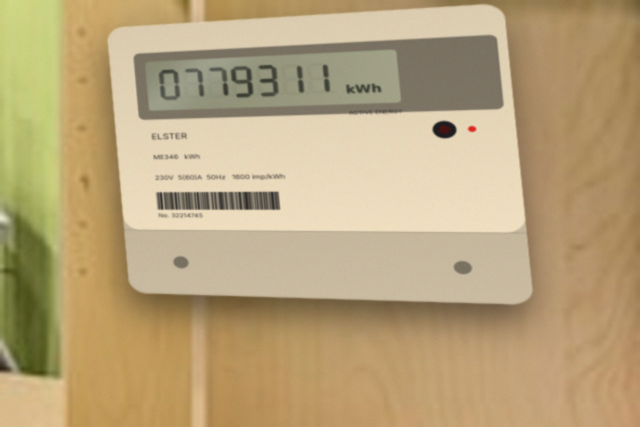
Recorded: 779311 kWh
